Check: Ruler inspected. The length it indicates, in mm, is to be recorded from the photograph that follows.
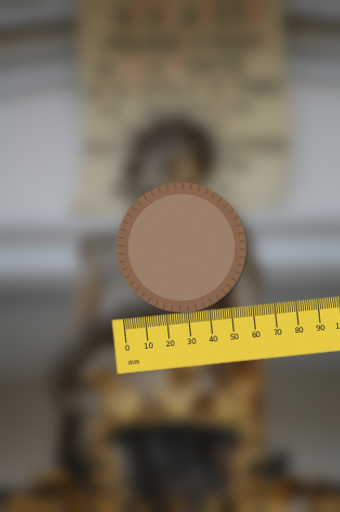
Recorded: 60 mm
